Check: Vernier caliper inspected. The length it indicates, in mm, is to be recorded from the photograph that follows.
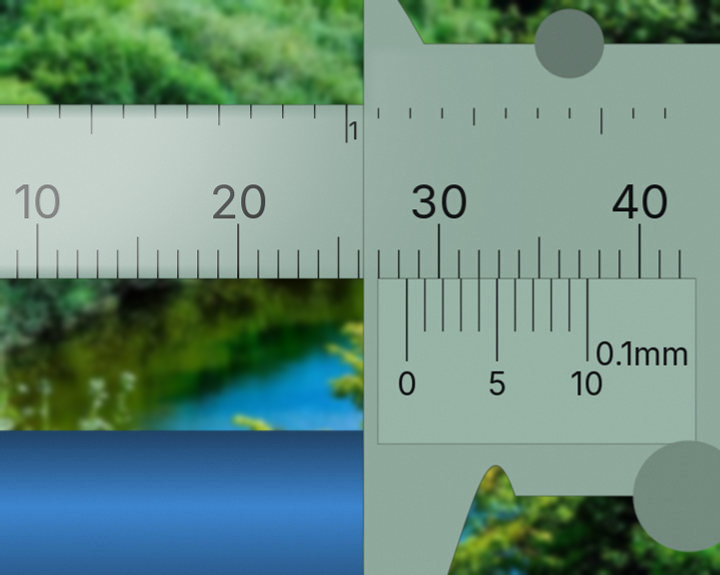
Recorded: 28.4 mm
